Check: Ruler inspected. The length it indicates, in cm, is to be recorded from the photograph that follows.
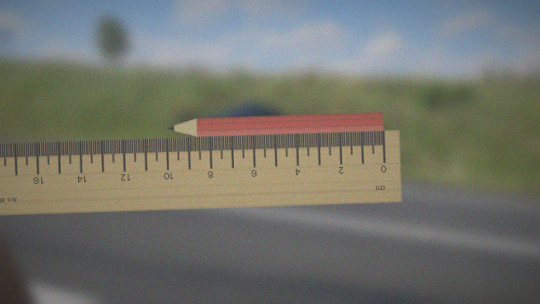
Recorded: 10 cm
